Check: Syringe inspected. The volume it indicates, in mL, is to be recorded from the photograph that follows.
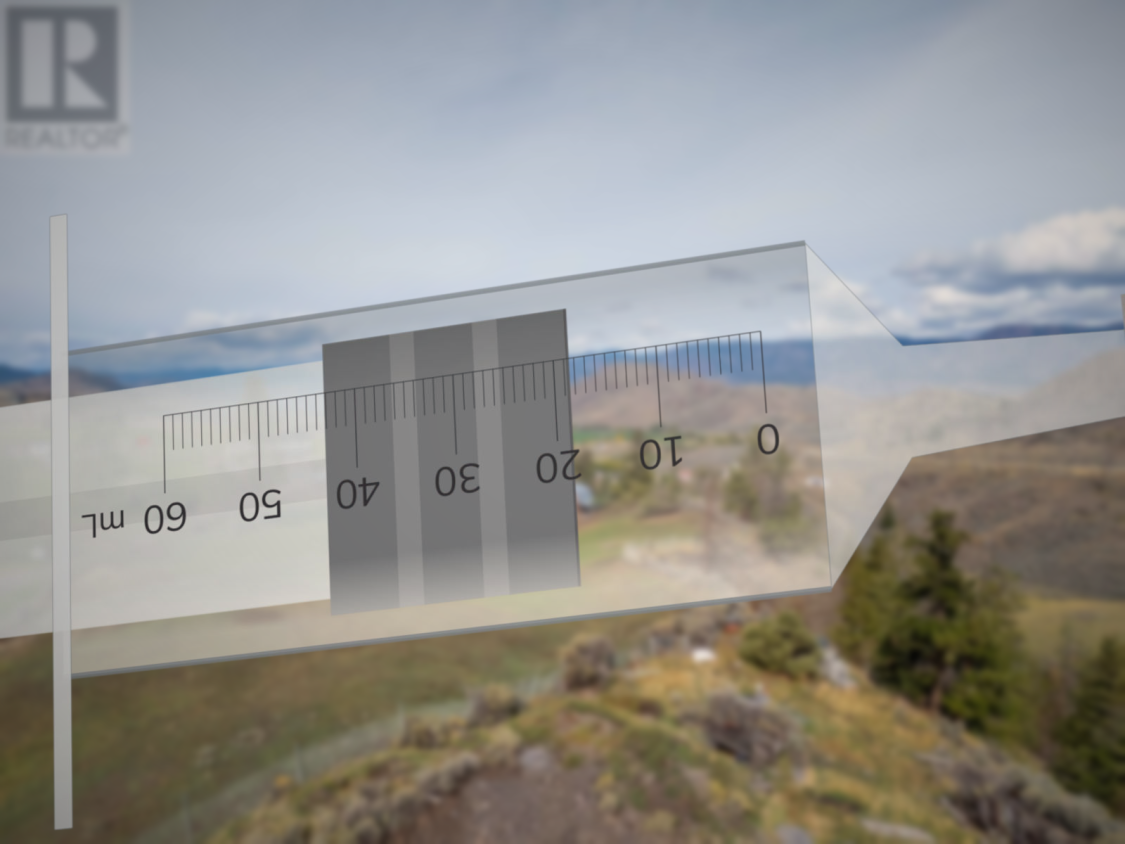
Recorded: 18.5 mL
